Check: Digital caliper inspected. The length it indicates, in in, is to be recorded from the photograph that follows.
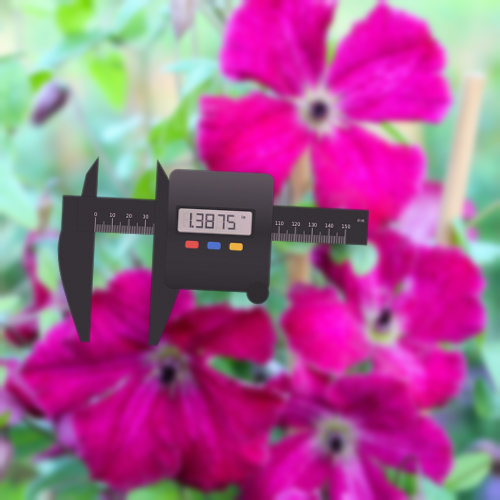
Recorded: 1.3875 in
